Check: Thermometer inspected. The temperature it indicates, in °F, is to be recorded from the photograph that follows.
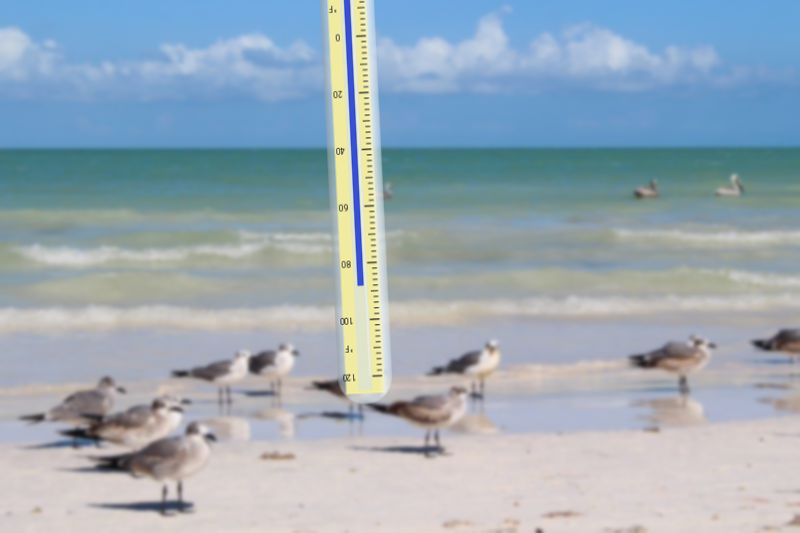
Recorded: 88 °F
